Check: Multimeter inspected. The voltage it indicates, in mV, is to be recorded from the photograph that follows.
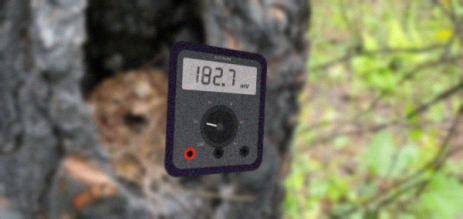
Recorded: 182.7 mV
